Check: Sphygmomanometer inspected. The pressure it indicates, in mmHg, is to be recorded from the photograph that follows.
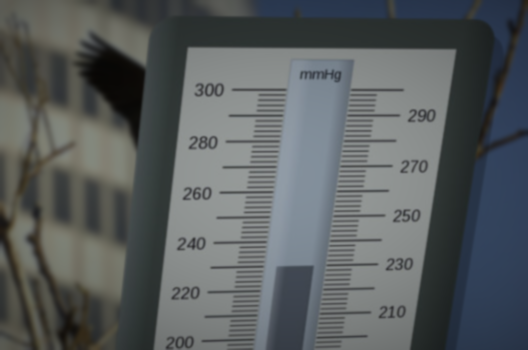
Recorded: 230 mmHg
